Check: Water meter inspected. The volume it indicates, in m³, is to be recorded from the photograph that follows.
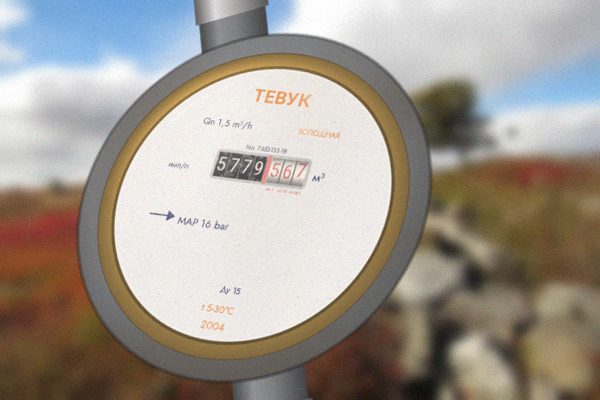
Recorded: 5779.567 m³
